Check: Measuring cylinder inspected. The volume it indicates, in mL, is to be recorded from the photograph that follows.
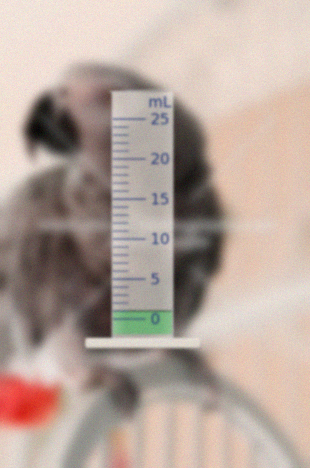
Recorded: 1 mL
